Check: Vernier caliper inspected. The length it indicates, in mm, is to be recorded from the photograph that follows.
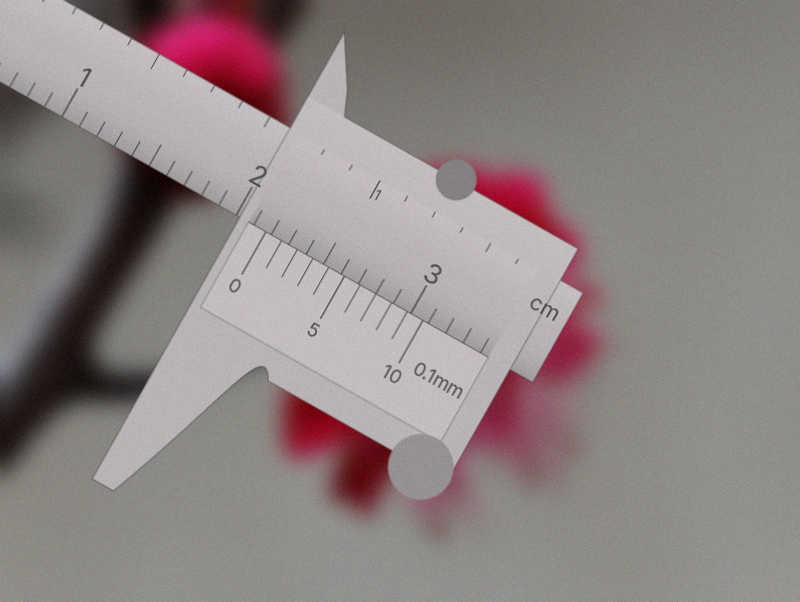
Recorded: 21.7 mm
